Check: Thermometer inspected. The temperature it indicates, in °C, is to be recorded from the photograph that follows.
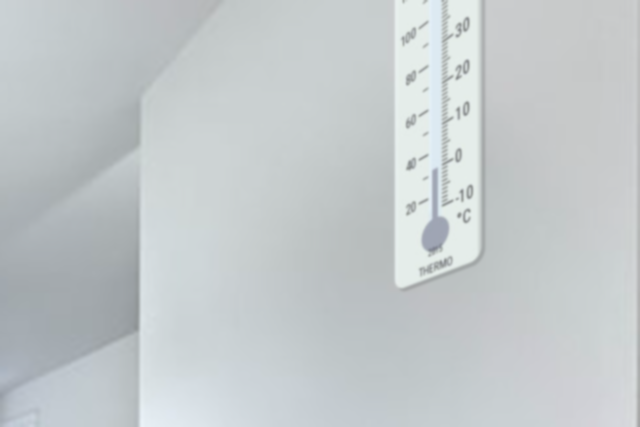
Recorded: 0 °C
